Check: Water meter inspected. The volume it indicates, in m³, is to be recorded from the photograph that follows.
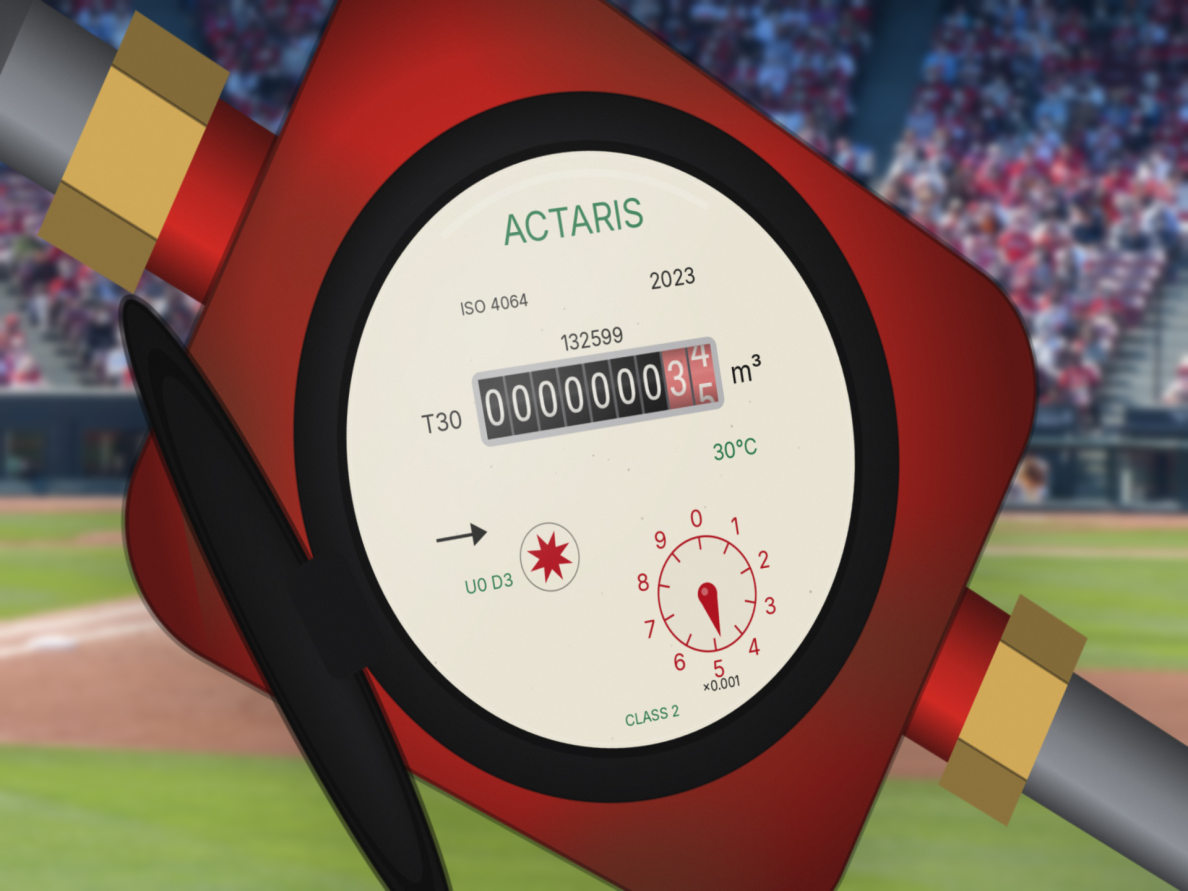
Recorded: 0.344 m³
